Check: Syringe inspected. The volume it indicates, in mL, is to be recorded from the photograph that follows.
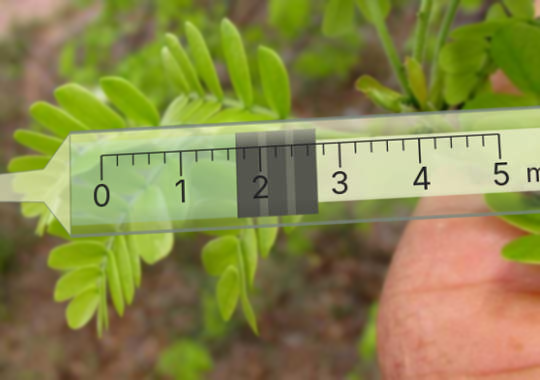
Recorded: 1.7 mL
